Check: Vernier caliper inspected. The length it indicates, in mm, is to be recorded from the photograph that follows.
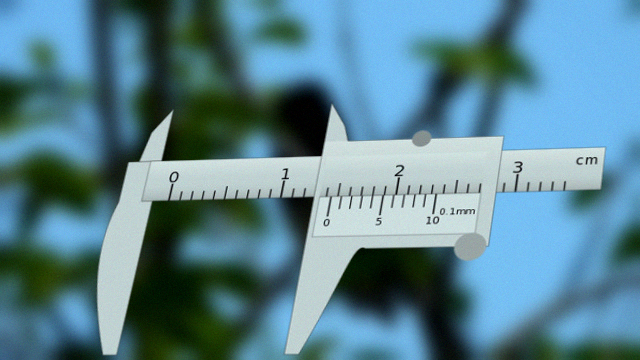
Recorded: 14.4 mm
